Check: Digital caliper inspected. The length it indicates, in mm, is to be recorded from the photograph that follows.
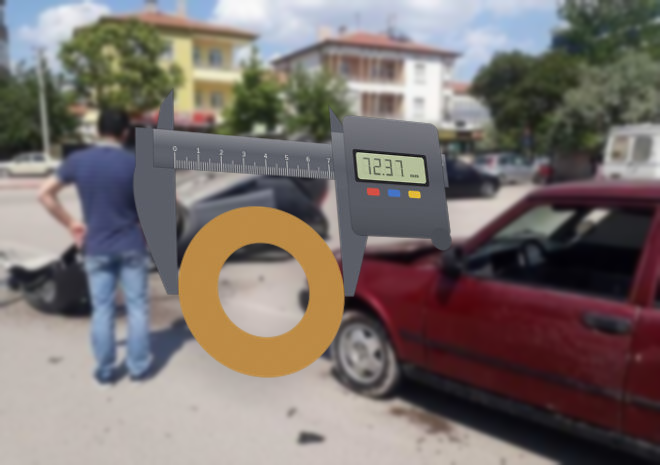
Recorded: 72.37 mm
